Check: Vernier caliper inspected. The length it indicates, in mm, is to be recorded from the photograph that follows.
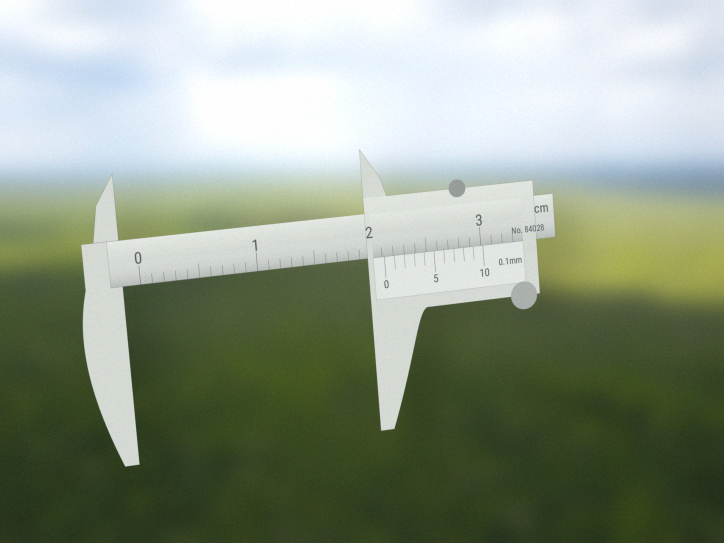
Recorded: 21.2 mm
